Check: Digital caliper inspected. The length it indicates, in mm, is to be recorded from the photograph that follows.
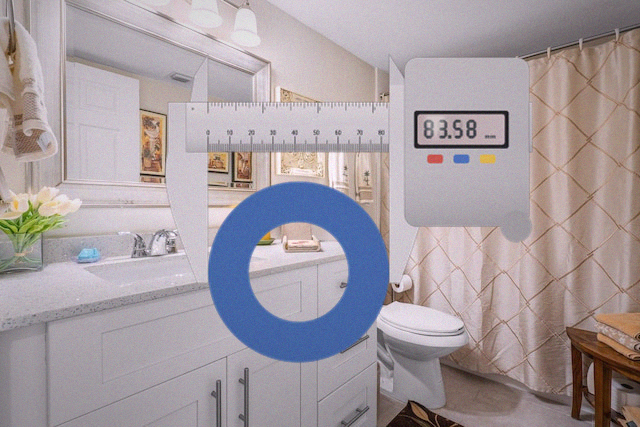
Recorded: 83.58 mm
